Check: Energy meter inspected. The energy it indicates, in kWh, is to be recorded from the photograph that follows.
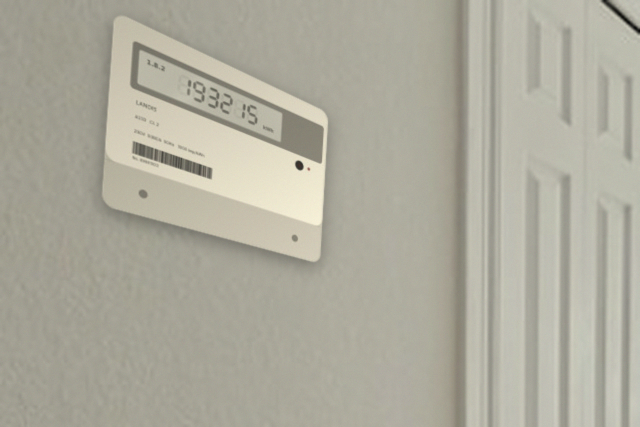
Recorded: 193215 kWh
